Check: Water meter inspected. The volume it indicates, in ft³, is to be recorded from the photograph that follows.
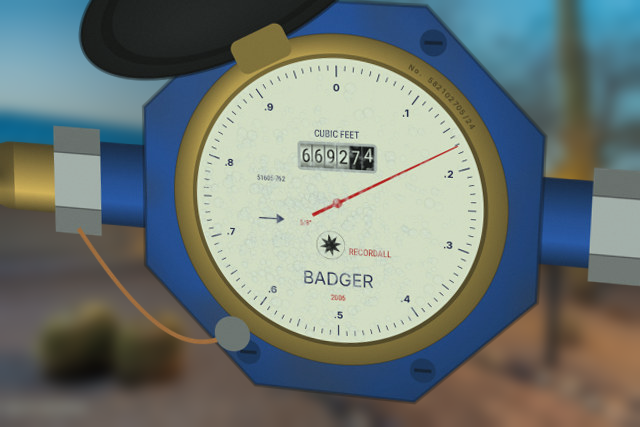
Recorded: 669274.17 ft³
